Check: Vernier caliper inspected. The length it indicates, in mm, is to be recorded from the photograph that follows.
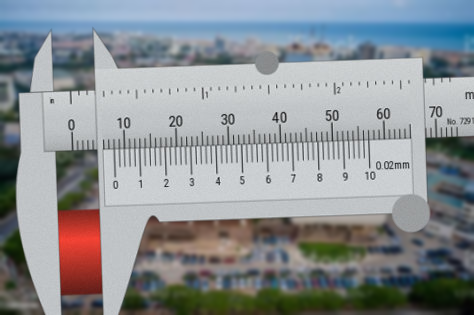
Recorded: 8.0 mm
